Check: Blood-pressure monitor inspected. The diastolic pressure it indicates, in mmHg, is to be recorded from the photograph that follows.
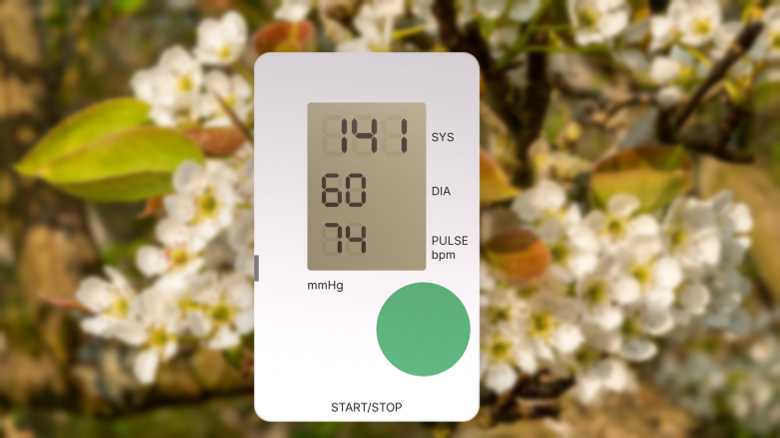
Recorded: 60 mmHg
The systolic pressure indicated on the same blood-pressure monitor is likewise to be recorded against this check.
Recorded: 141 mmHg
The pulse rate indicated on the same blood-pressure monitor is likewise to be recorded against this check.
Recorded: 74 bpm
